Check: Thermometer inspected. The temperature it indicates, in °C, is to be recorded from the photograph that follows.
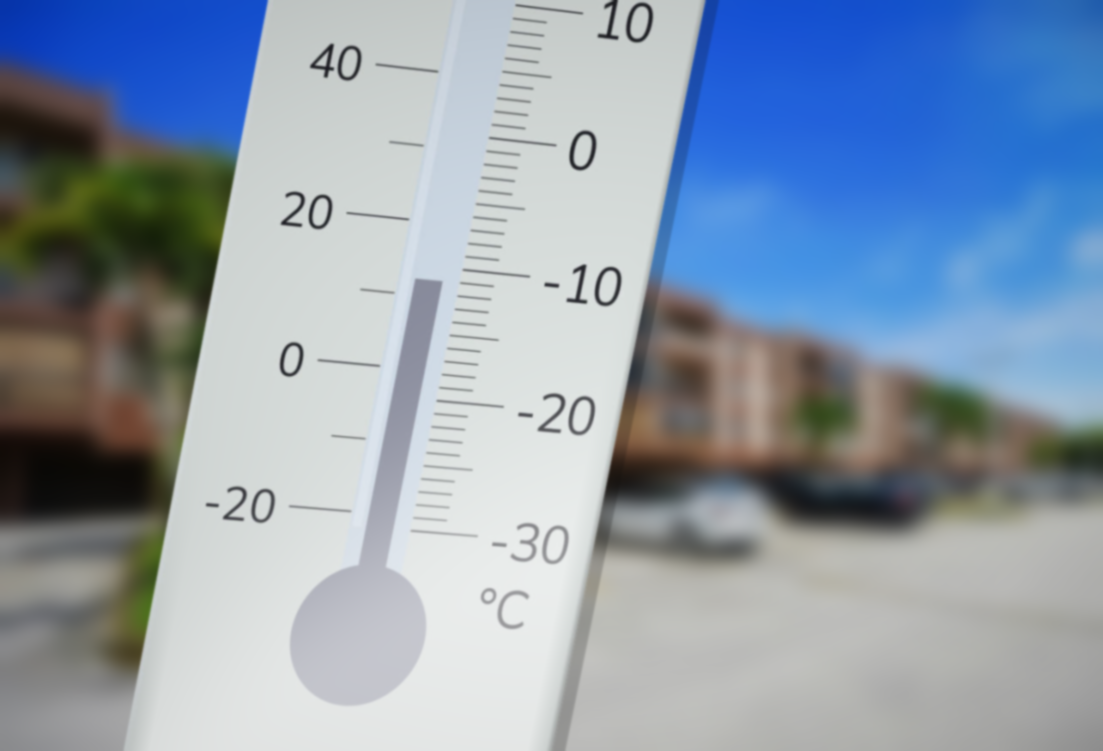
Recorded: -11 °C
